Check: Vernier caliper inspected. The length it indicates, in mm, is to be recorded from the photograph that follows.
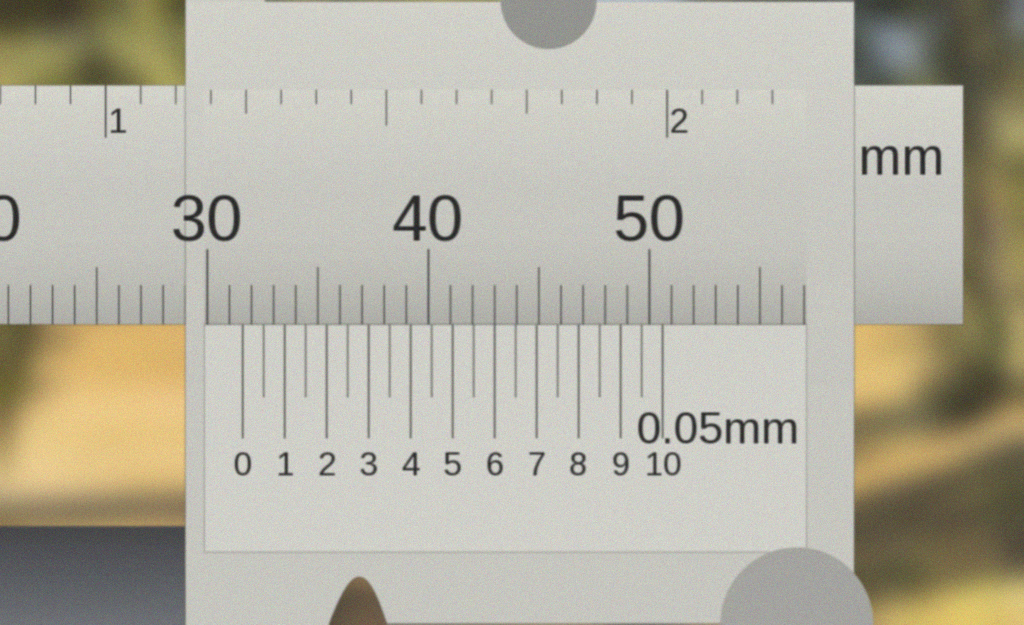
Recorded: 31.6 mm
